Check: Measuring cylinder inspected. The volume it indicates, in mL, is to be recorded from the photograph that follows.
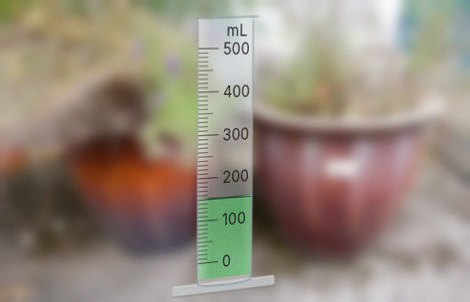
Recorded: 150 mL
